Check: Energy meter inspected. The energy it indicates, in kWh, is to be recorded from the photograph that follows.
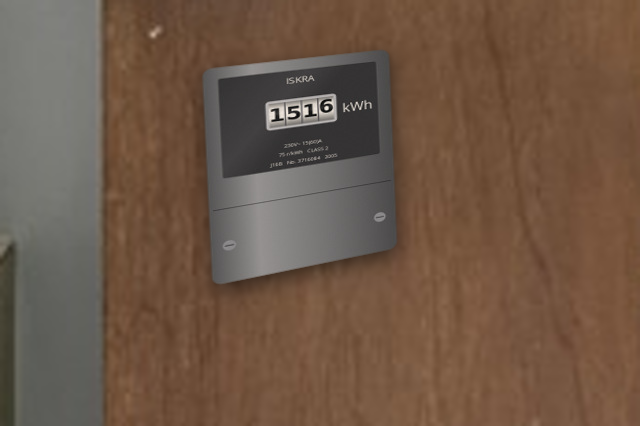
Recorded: 1516 kWh
